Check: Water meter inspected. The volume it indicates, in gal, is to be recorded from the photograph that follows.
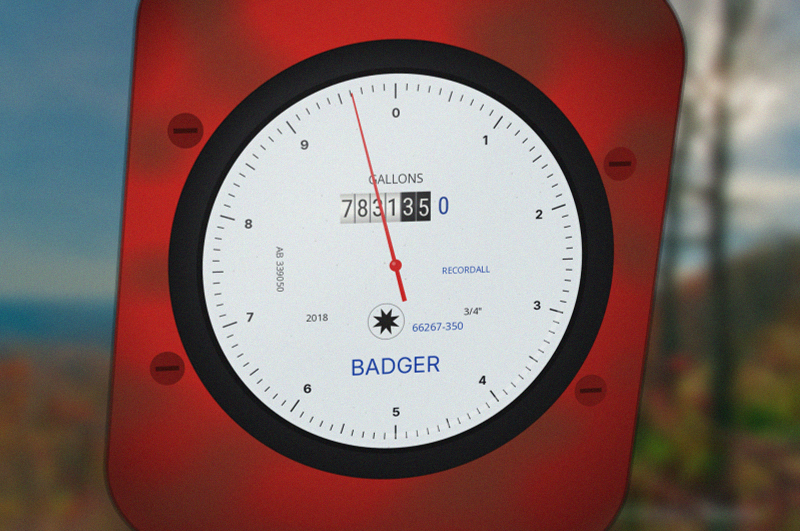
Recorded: 7831349.6 gal
